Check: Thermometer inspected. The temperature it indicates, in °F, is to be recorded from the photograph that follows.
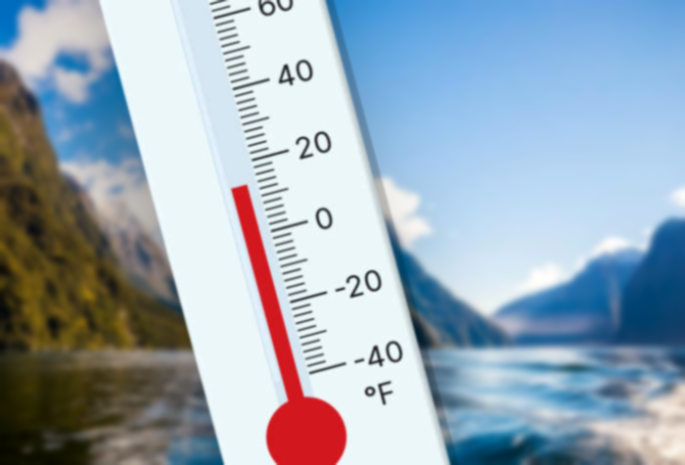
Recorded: 14 °F
